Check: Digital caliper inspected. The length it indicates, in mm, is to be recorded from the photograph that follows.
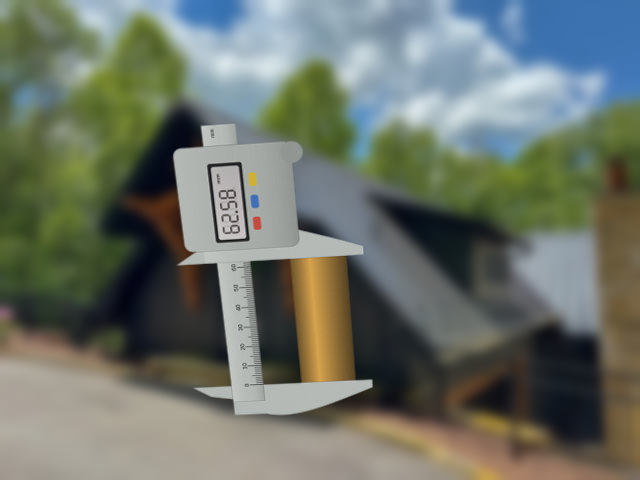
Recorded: 62.58 mm
